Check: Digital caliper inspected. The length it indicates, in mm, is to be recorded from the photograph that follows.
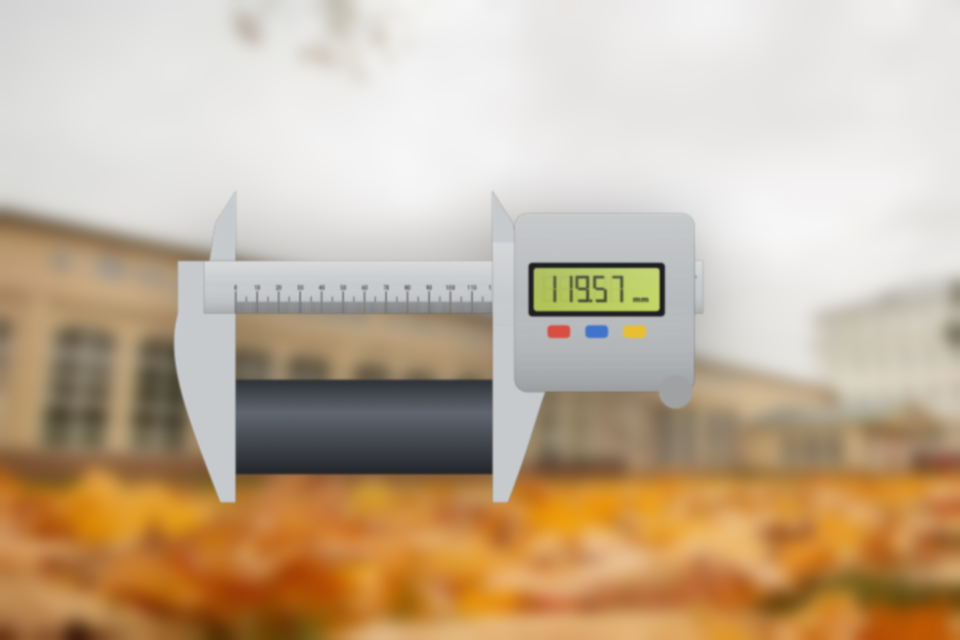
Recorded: 119.57 mm
